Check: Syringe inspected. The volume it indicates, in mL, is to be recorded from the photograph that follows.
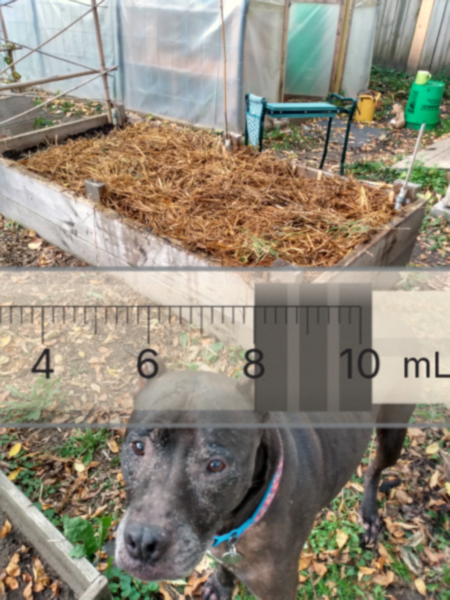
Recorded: 8 mL
